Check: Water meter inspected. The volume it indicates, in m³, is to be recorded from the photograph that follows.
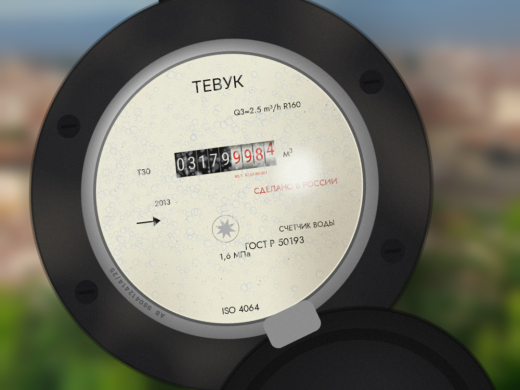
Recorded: 3179.9984 m³
